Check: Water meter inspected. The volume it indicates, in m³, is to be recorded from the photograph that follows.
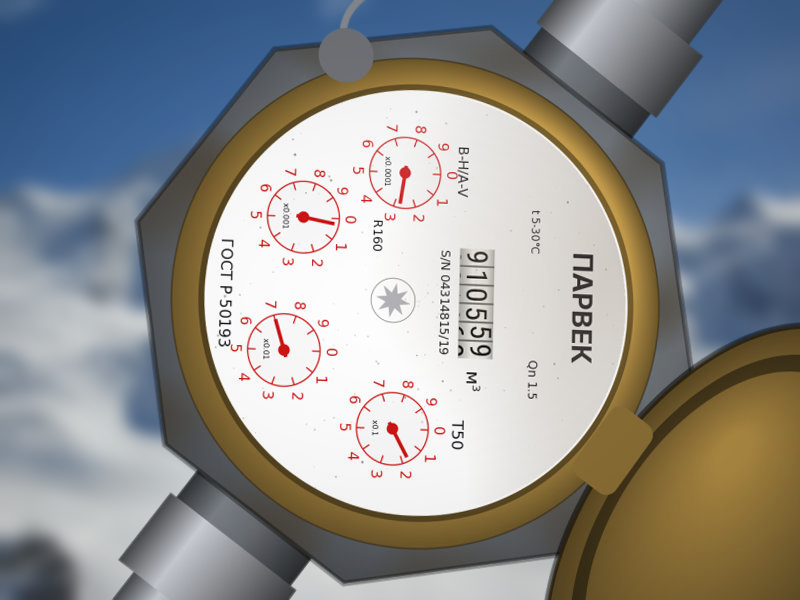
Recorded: 910559.1702 m³
